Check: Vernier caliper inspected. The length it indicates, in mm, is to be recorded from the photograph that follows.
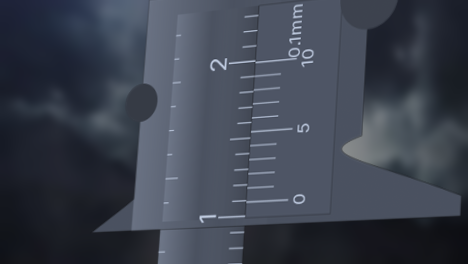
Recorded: 10.9 mm
